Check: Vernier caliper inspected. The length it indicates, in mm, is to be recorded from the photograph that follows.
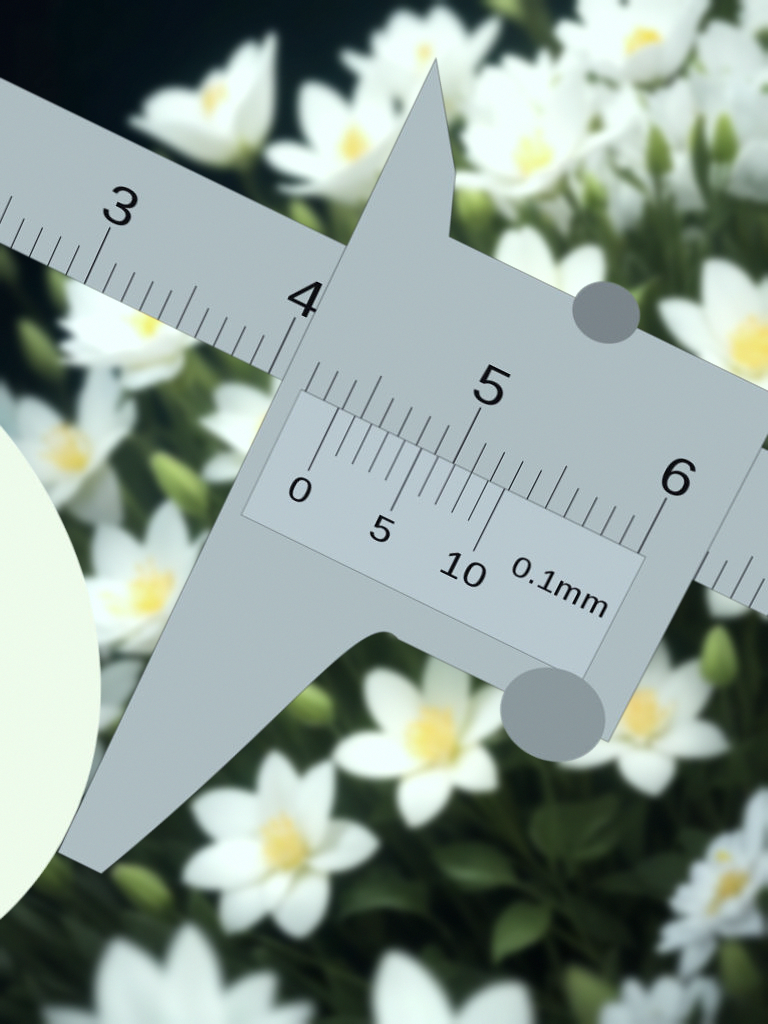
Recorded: 43.8 mm
